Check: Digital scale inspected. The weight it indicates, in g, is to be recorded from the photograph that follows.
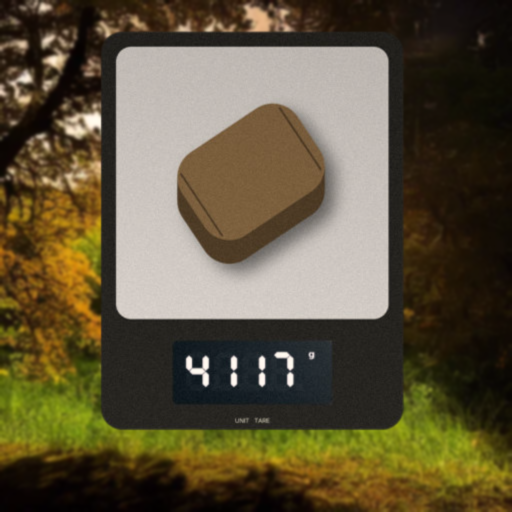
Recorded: 4117 g
